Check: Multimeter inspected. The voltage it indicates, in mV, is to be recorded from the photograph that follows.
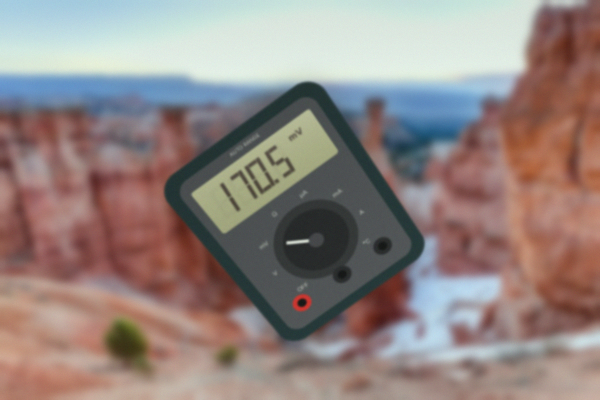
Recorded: 170.5 mV
